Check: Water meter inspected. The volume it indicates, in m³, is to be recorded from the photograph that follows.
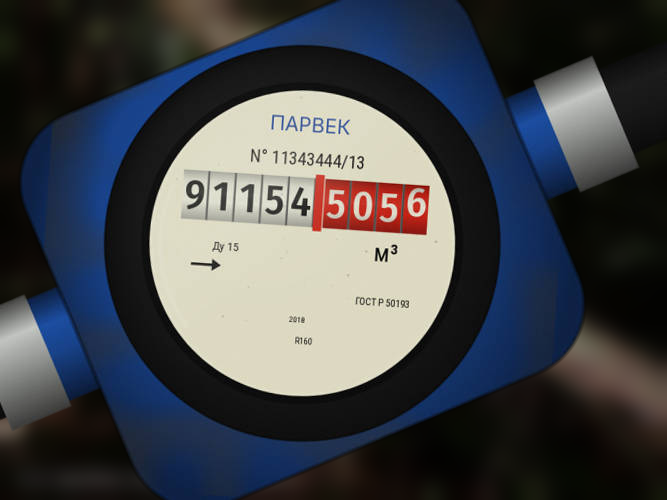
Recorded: 91154.5056 m³
